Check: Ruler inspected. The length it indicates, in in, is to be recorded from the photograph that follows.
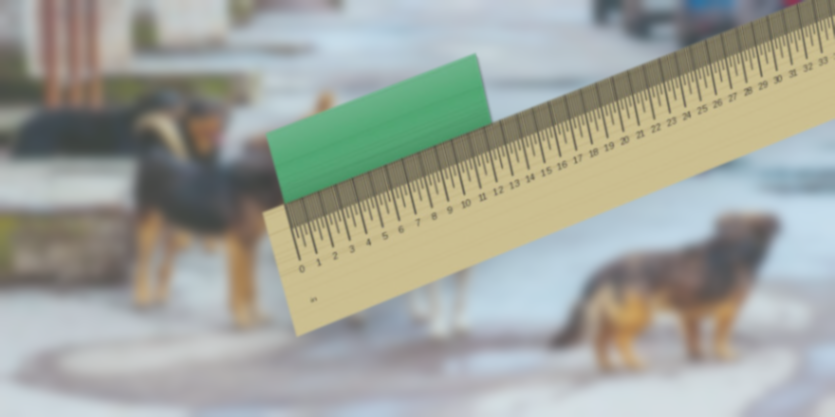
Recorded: 12.5 in
